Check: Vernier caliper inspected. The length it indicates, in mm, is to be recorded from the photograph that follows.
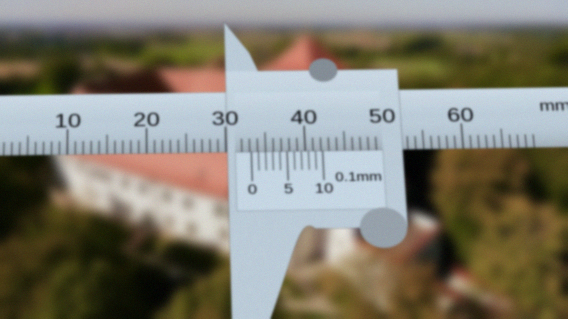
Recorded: 33.2 mm
